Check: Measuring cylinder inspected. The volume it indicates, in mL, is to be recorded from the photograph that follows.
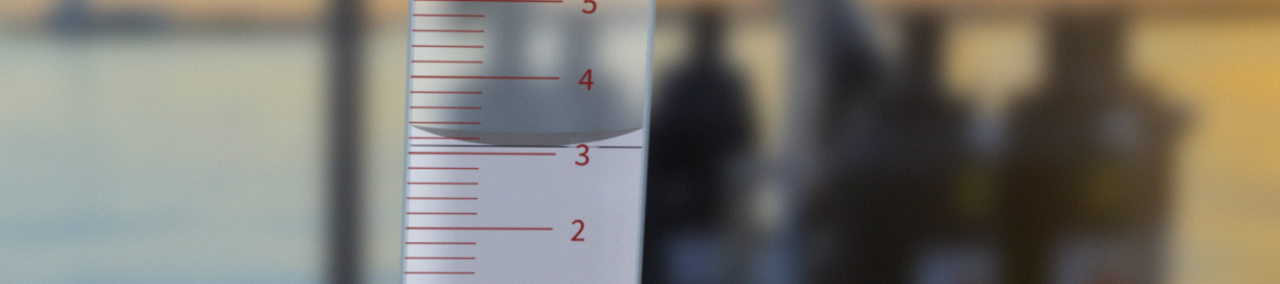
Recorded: 3.1 mL
